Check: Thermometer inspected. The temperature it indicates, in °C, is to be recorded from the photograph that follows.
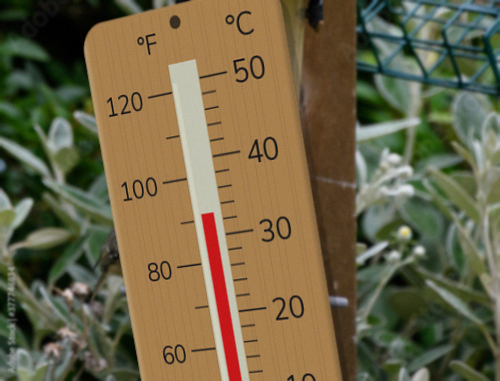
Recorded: 33 °C
